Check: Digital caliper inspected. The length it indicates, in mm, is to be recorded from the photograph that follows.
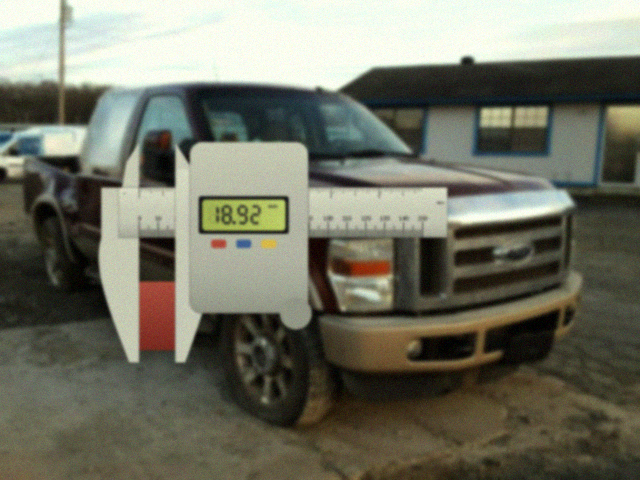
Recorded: 18.92 mm
